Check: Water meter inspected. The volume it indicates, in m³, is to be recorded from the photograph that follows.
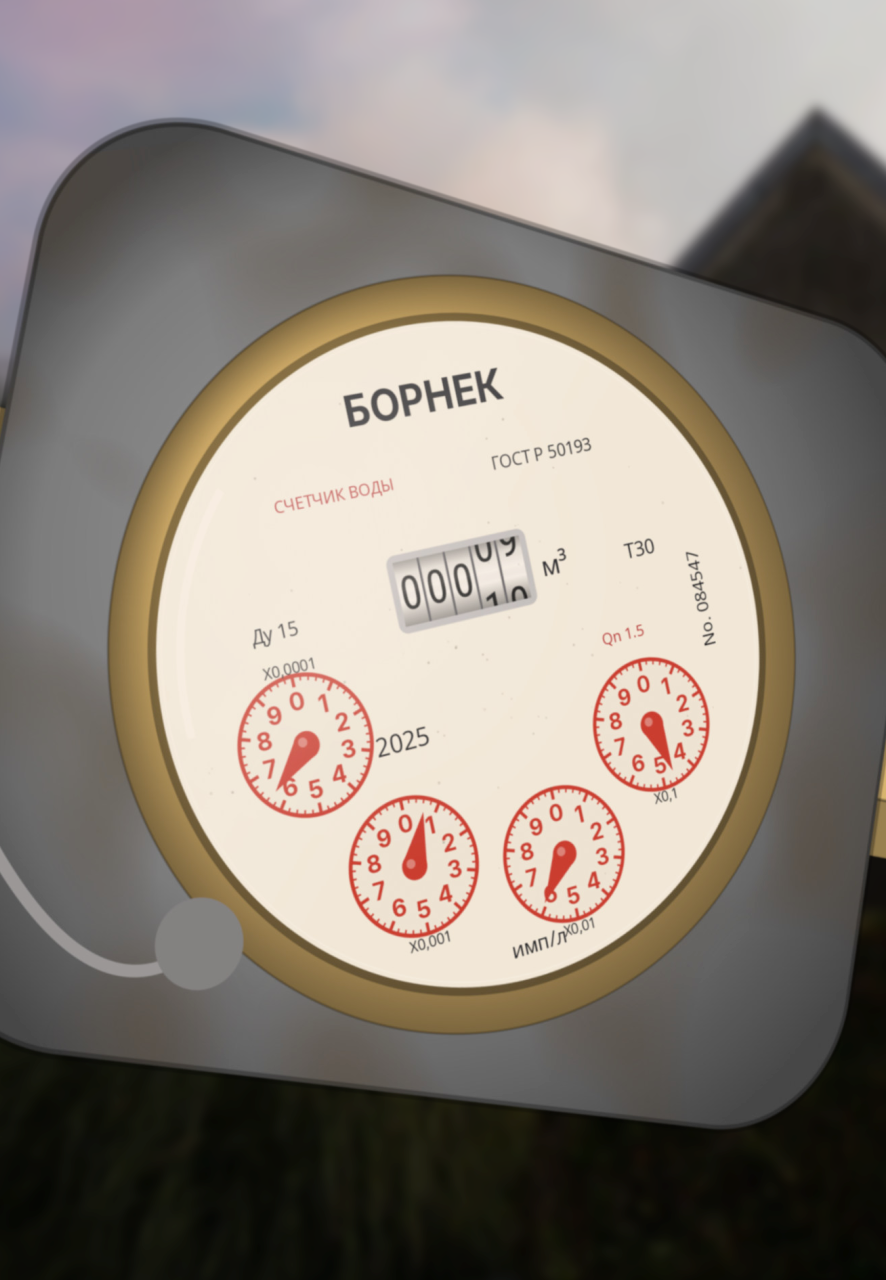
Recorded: 9.4606 m³
